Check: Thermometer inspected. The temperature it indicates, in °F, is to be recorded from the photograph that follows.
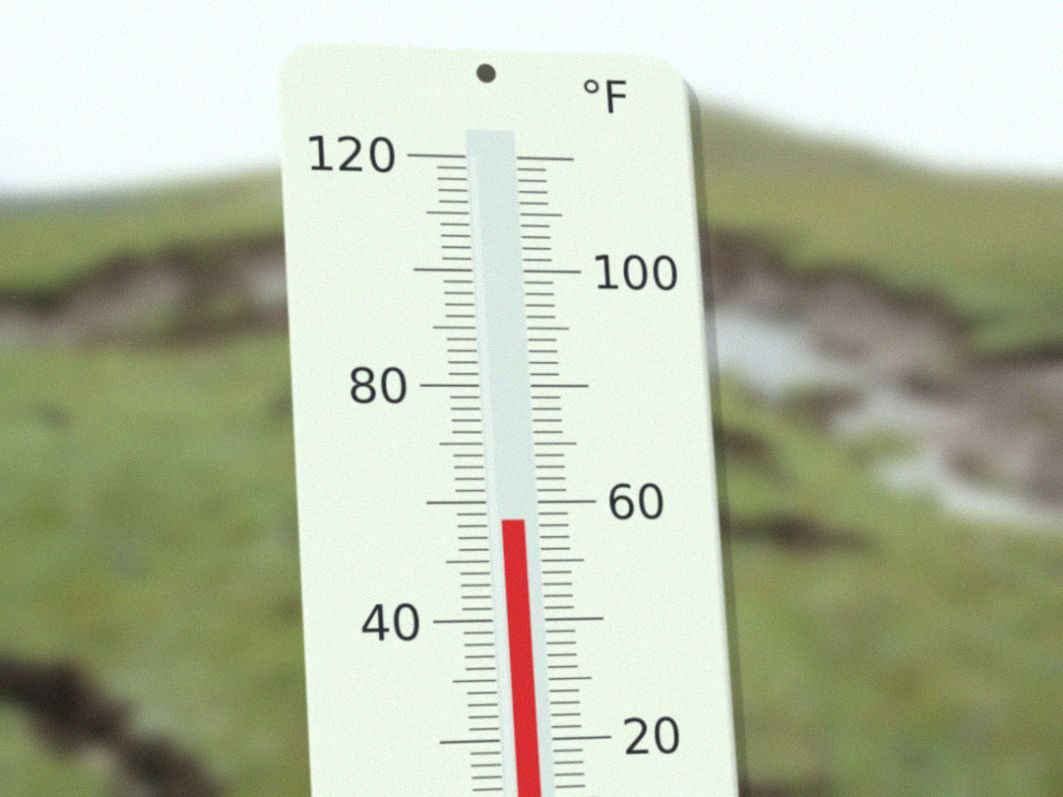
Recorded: 57 °F
